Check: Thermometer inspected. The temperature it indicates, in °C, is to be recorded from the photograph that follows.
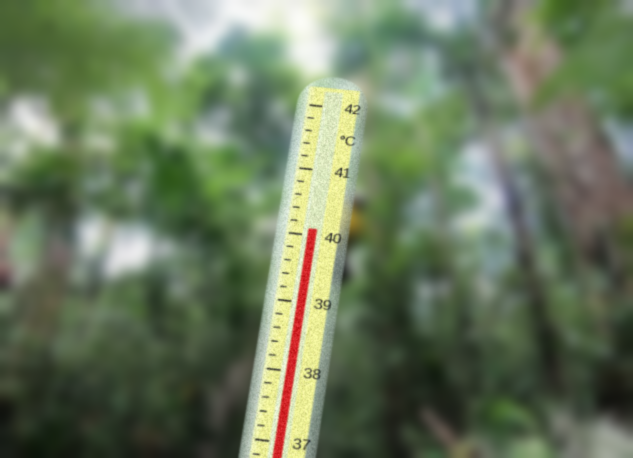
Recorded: 40.1 °C
